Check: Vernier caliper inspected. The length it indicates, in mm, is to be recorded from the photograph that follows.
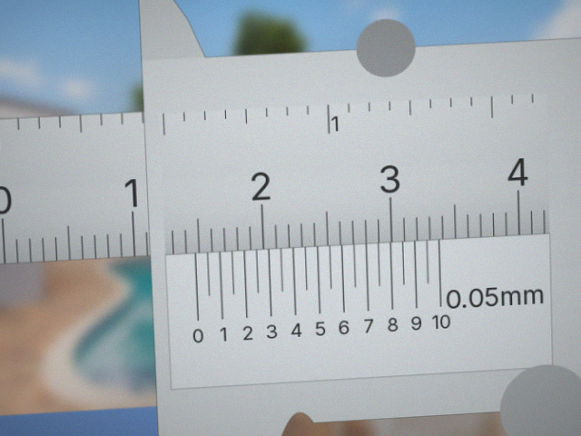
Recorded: 14.7 mm
